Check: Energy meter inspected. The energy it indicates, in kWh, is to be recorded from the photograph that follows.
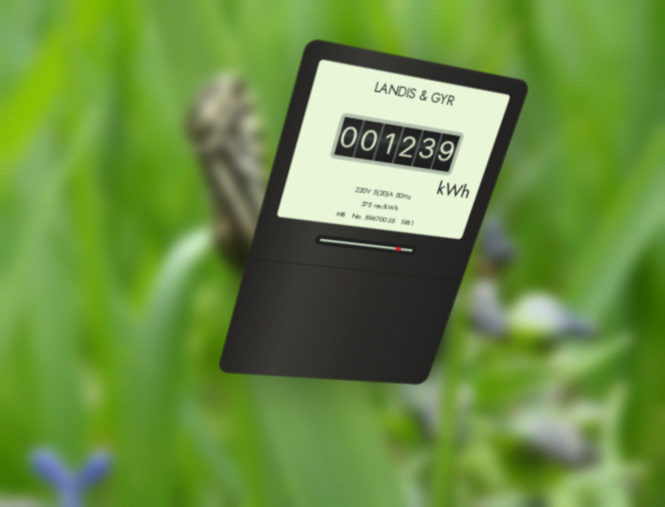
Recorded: 1239 kWh
